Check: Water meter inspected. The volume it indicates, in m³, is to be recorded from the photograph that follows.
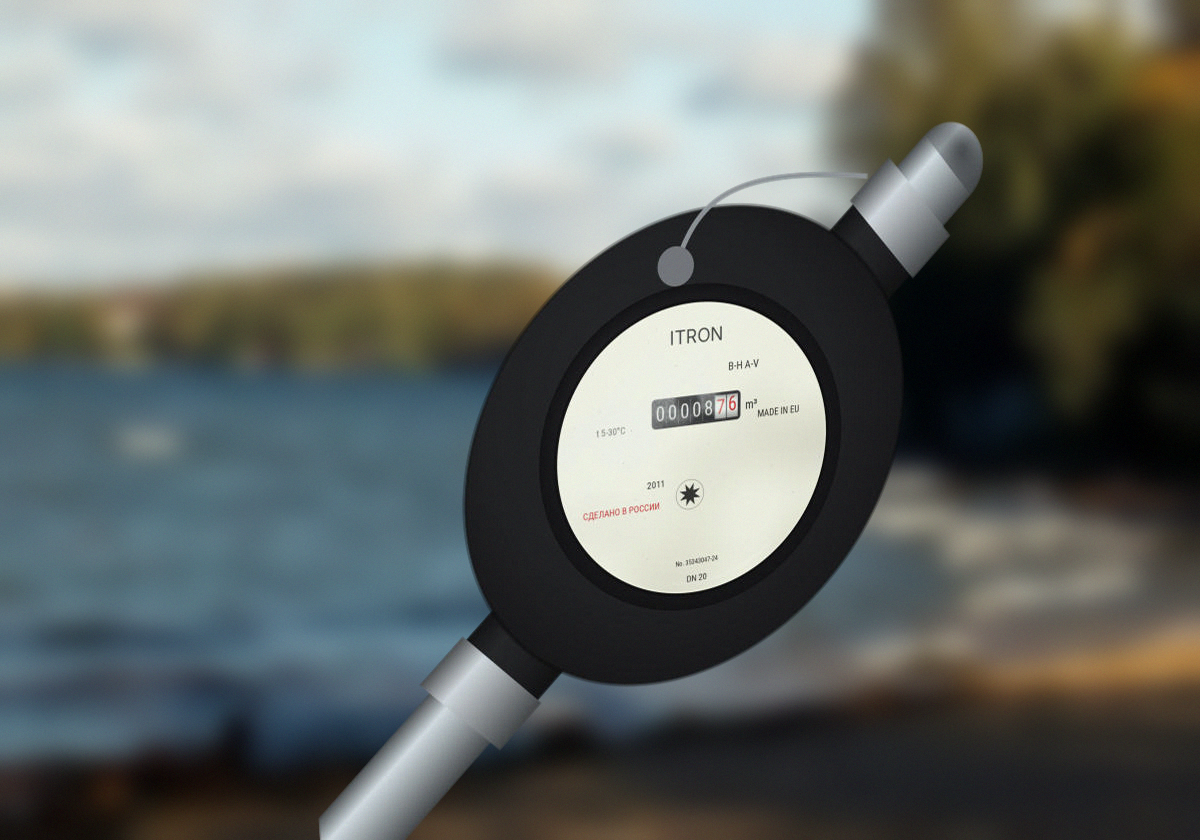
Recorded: 8.76 m³
